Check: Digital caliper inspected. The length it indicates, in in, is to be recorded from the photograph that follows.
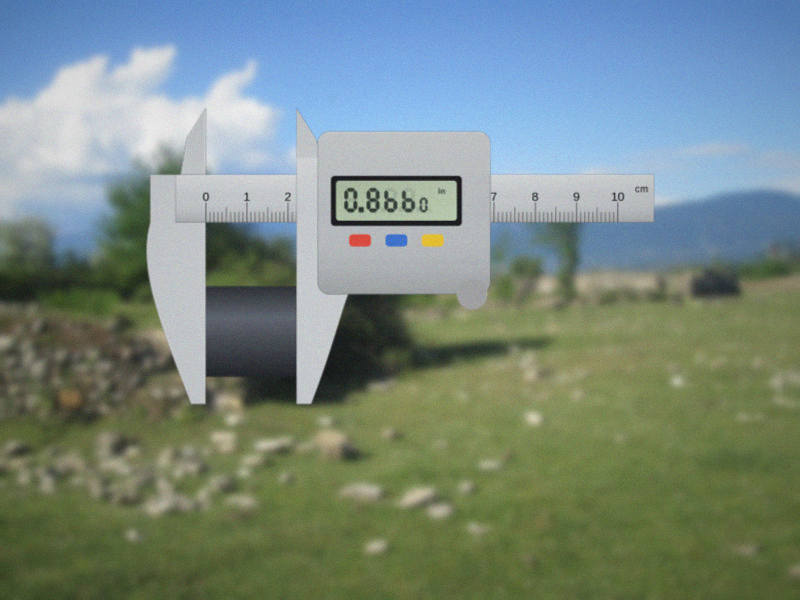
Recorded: 0.8660 in
